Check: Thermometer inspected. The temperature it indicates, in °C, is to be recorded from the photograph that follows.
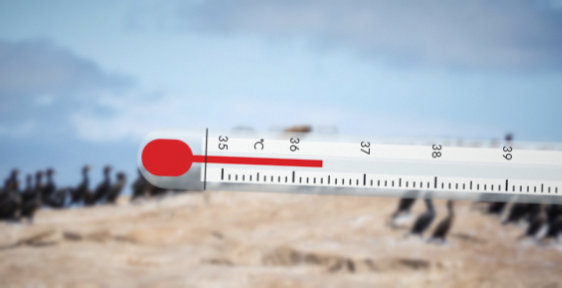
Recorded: 36.4 °C
